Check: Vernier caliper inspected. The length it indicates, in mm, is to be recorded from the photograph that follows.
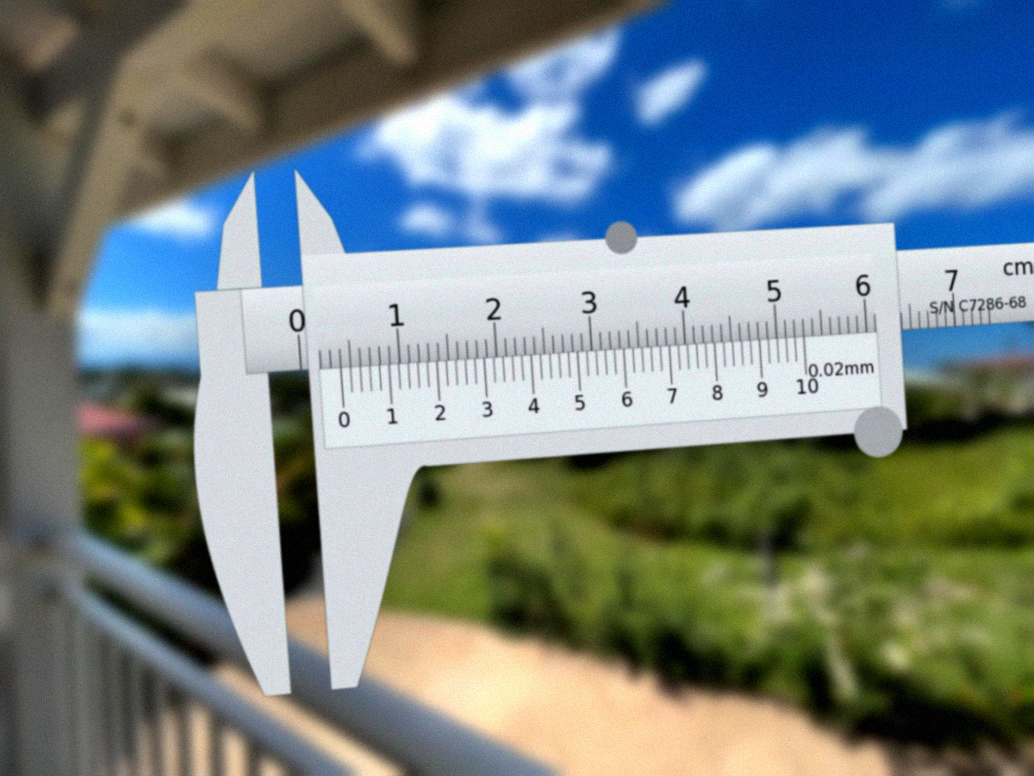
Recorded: 4.0 mm
